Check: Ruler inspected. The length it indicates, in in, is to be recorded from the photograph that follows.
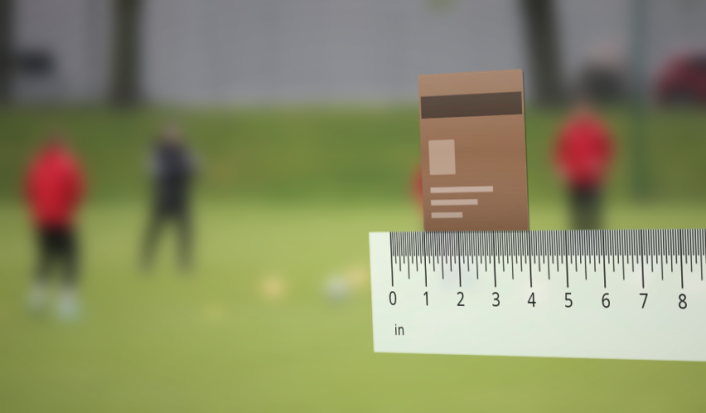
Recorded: 3 in
